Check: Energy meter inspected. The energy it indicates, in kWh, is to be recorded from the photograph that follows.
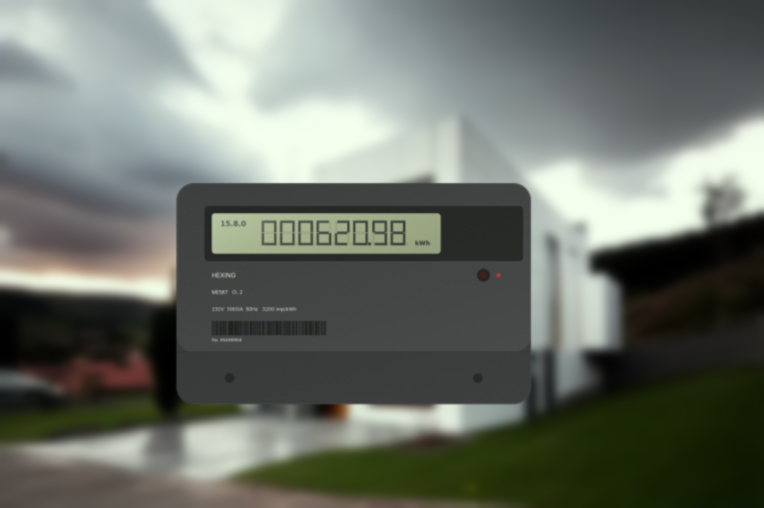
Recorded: 620.98 kWh
